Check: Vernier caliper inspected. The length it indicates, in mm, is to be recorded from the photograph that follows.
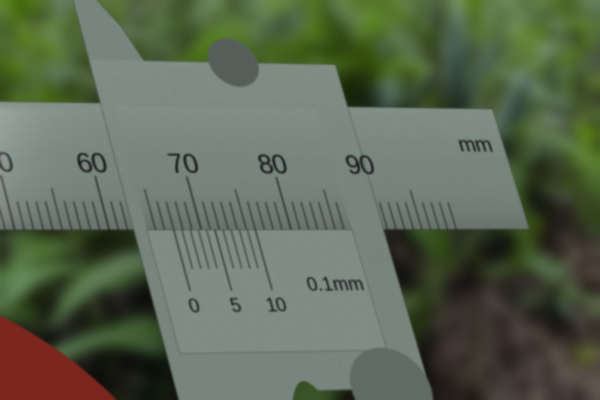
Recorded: 67.0 mm
